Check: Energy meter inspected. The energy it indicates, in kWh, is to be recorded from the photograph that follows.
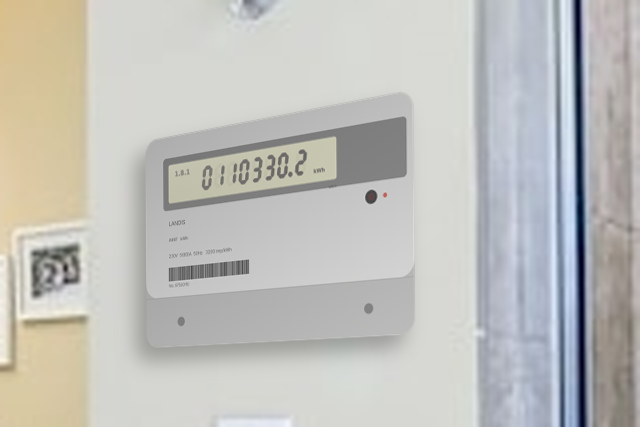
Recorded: 110330.2 kWh
